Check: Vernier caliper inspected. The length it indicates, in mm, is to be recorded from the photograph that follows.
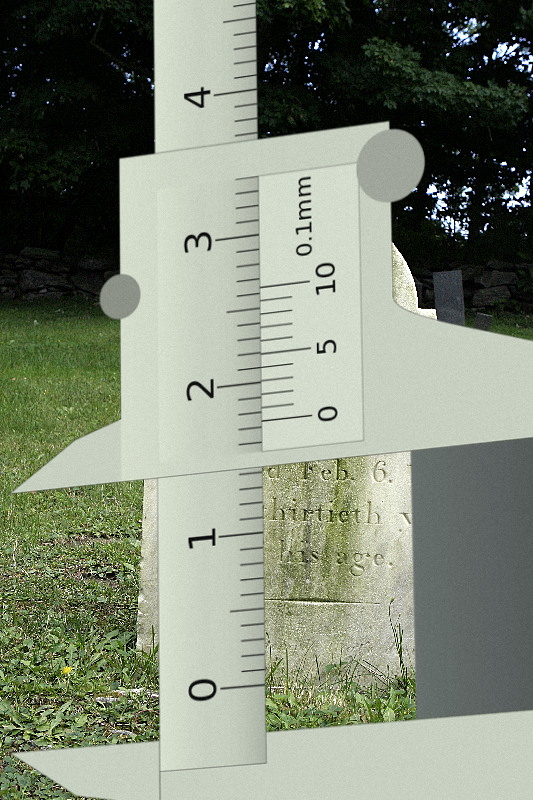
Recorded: 17.4 mm
